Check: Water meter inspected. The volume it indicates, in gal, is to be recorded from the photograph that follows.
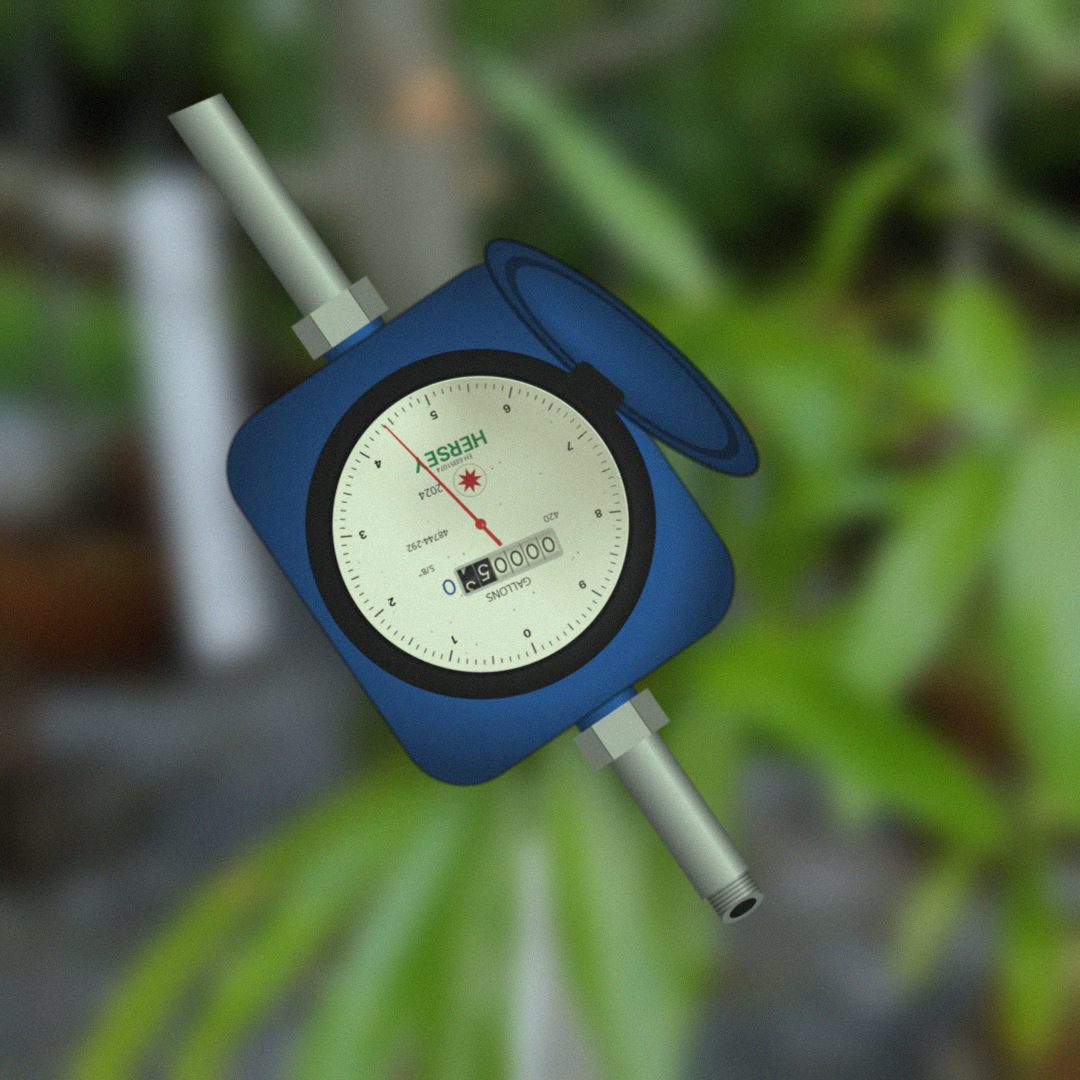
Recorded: 534.4 gal
